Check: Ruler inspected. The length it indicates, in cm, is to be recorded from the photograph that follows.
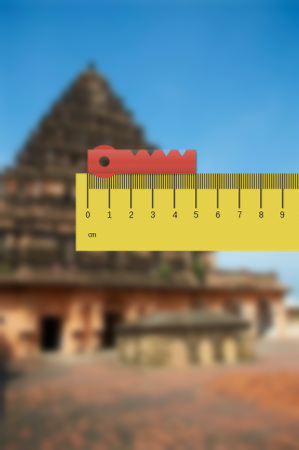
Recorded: 5 cm
